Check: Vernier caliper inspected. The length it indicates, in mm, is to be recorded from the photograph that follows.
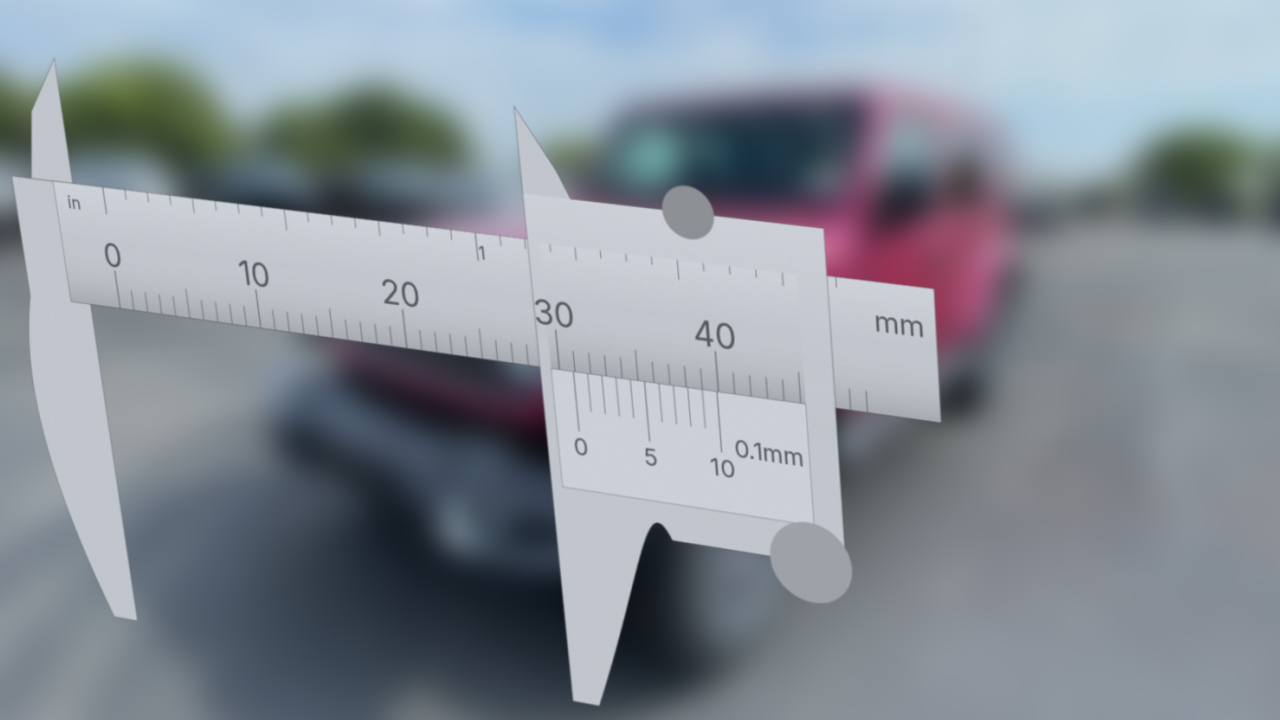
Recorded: 30.9 mm
